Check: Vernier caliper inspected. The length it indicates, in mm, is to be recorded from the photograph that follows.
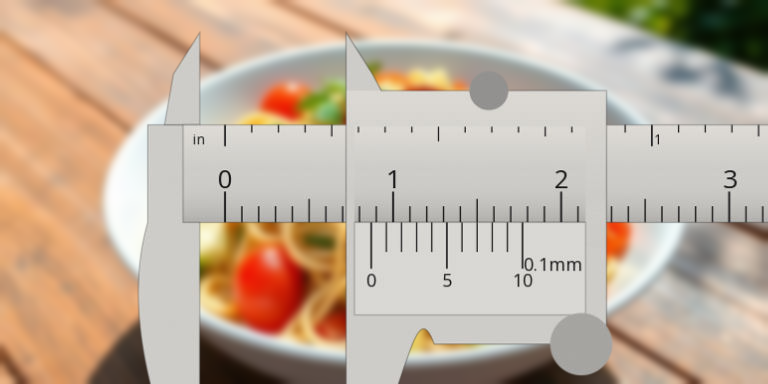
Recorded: 8.7 mm
